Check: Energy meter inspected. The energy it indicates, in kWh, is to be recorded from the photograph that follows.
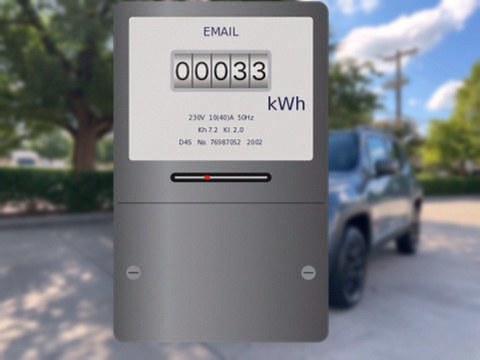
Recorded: 33 kWh
